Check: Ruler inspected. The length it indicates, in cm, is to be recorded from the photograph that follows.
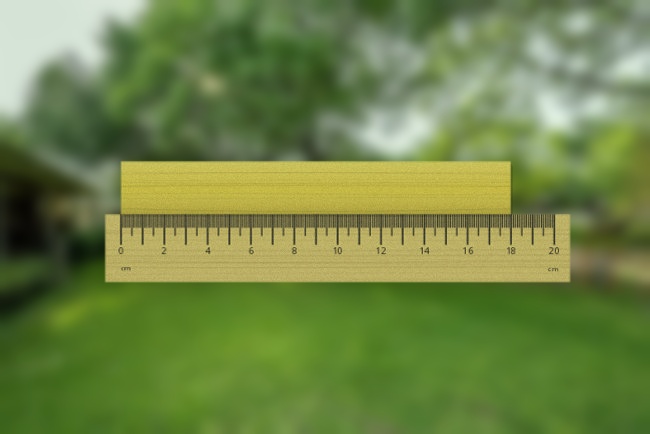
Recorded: 18 cm
